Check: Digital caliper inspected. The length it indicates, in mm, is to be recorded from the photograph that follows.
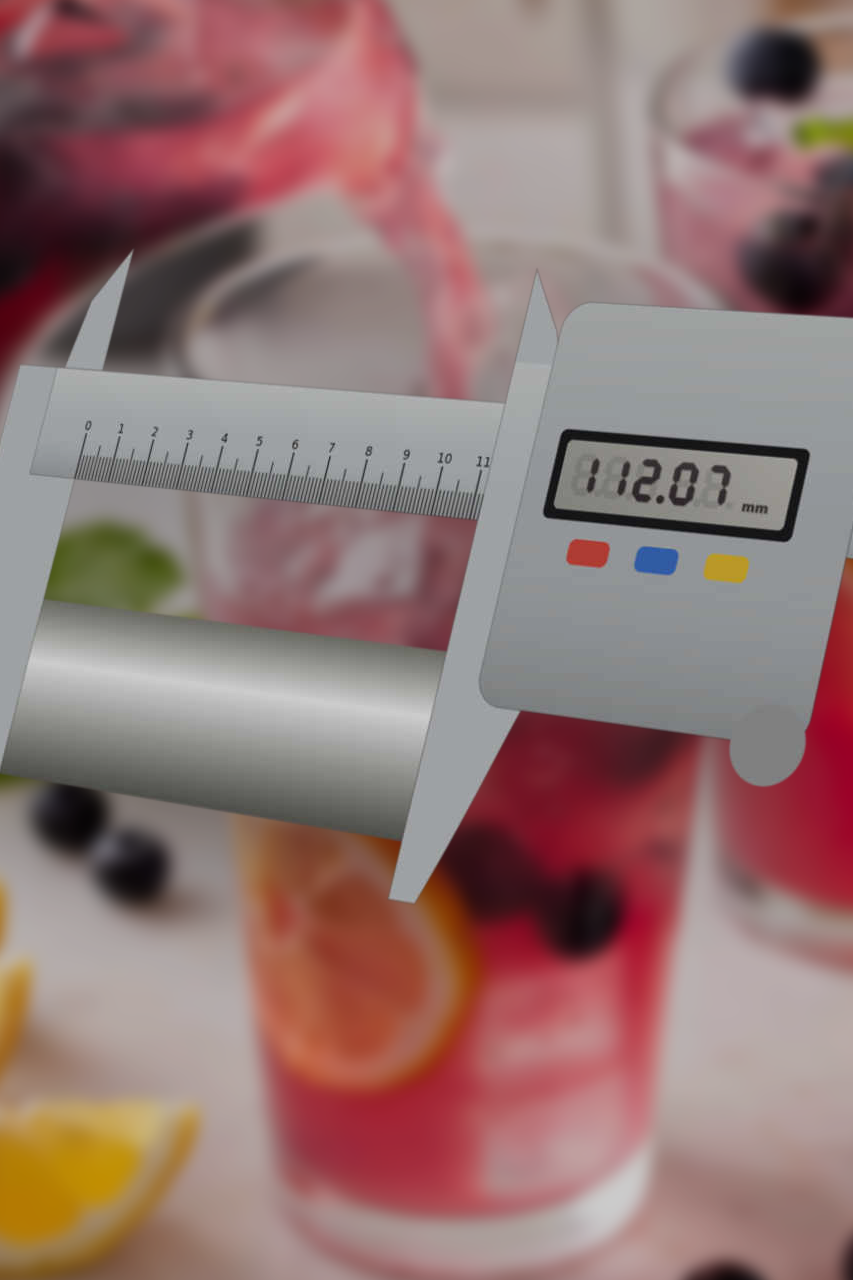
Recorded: 112.07 mm
